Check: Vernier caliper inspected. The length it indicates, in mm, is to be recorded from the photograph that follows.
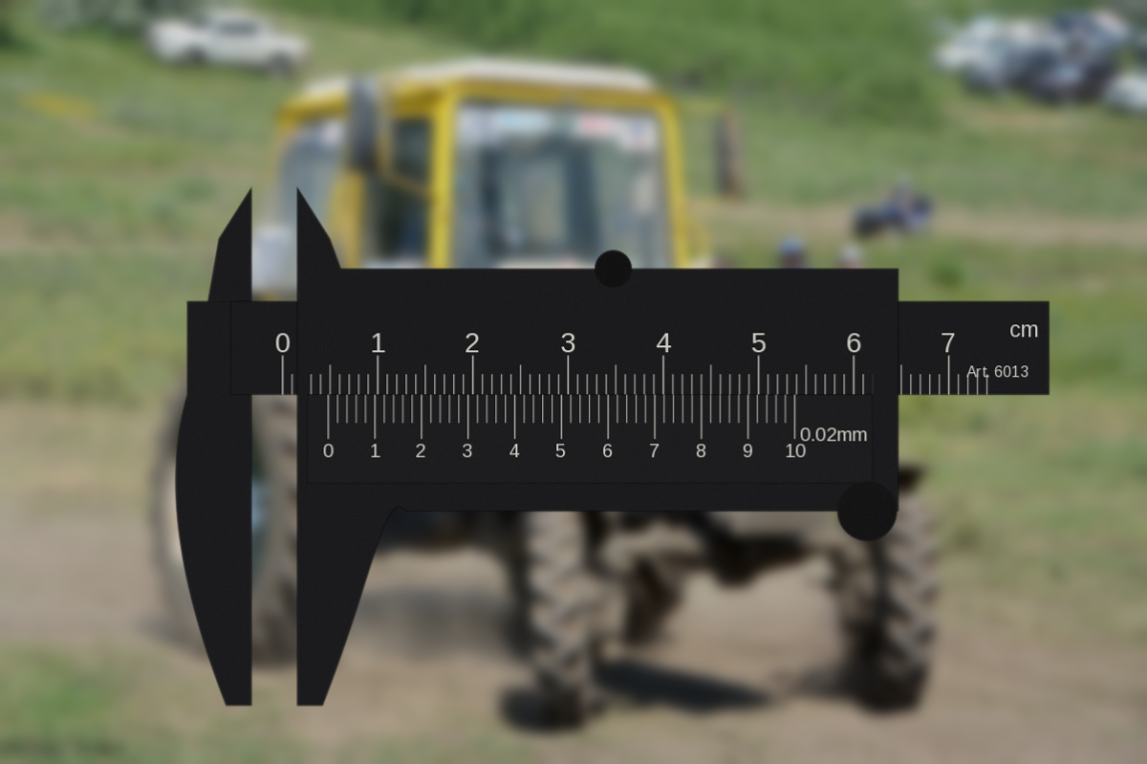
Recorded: 4.8 mm
